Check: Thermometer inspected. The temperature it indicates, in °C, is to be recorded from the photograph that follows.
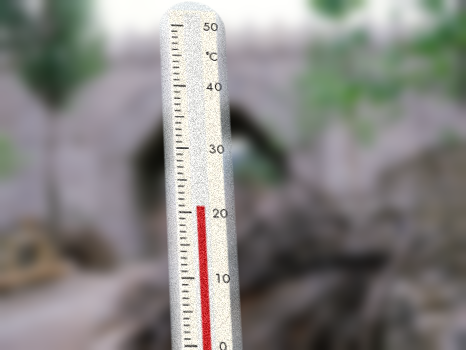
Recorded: 21 °C
